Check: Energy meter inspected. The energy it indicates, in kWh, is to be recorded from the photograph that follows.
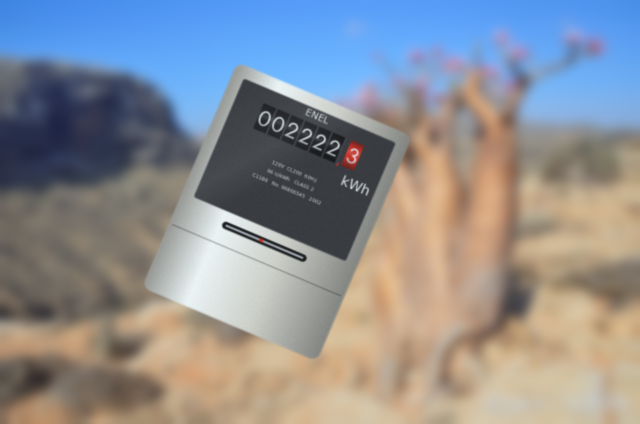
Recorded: 2222.3 kWh
